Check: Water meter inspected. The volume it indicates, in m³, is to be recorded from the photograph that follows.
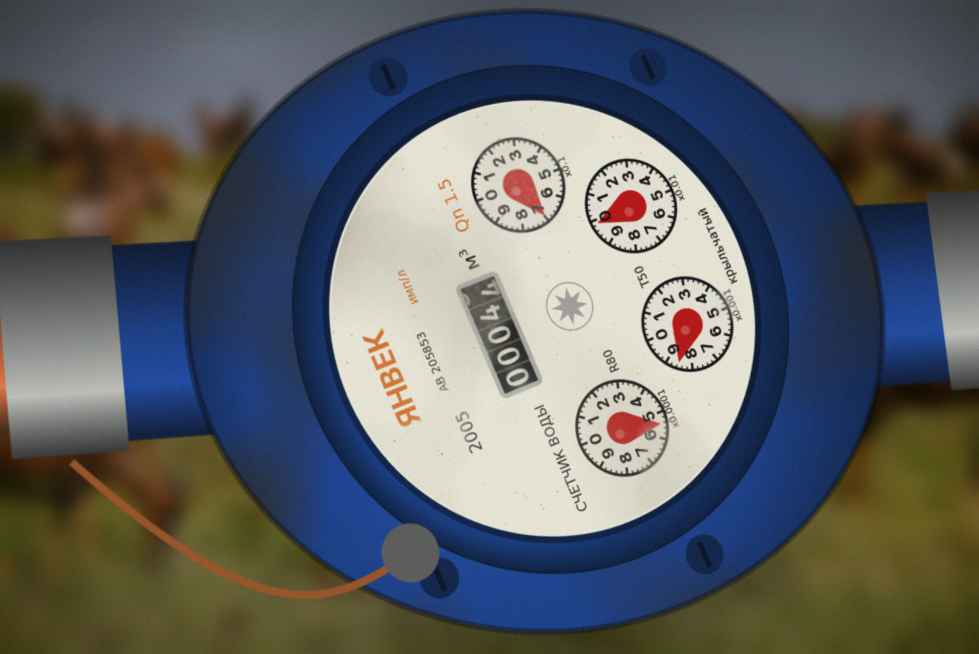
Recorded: 43.6985 m³
